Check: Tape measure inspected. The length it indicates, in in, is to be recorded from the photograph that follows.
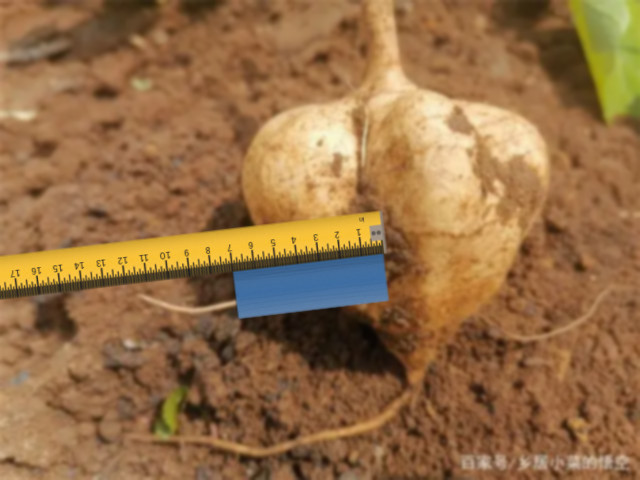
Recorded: 7 in
